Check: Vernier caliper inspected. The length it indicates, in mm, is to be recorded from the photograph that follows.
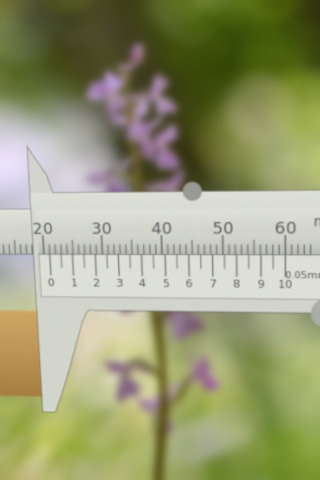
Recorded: 21.0 mm
